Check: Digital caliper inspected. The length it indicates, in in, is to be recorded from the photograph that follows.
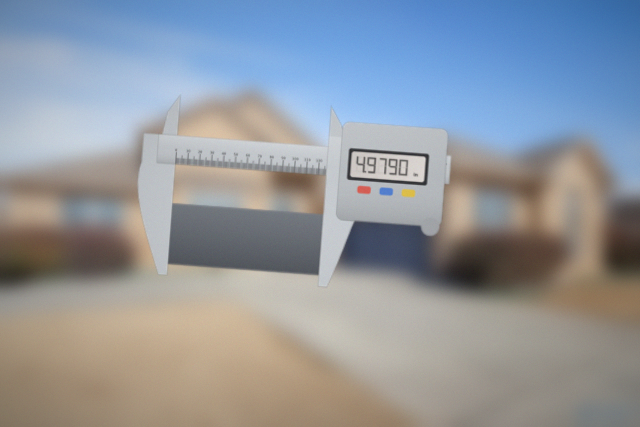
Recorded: 4.9790 in
